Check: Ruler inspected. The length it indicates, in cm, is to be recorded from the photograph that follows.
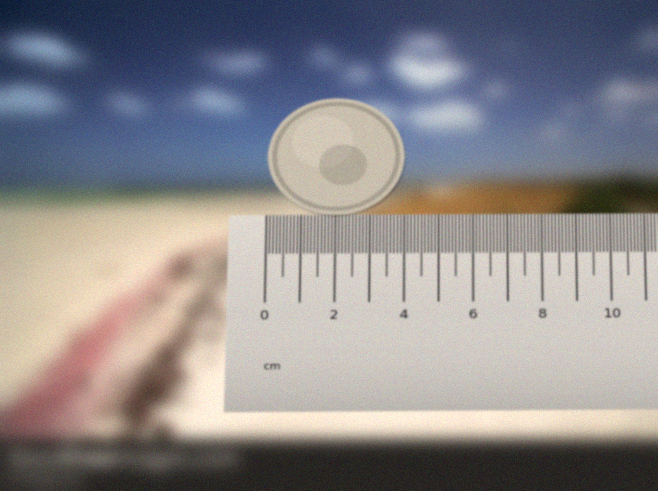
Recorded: 4 cm
